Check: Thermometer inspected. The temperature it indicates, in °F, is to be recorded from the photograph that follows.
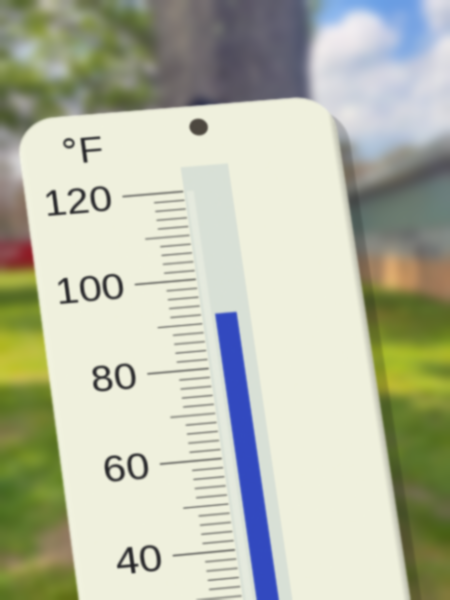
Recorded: 92 °F
